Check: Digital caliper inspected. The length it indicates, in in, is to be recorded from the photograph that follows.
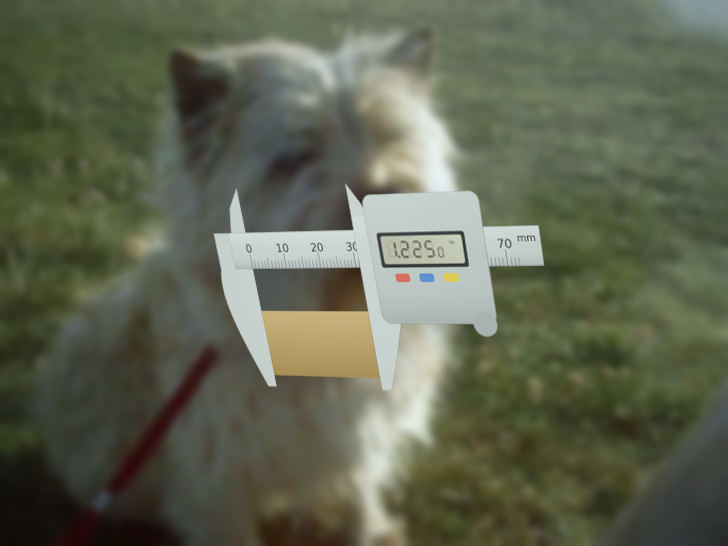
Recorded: 1.2250 in
